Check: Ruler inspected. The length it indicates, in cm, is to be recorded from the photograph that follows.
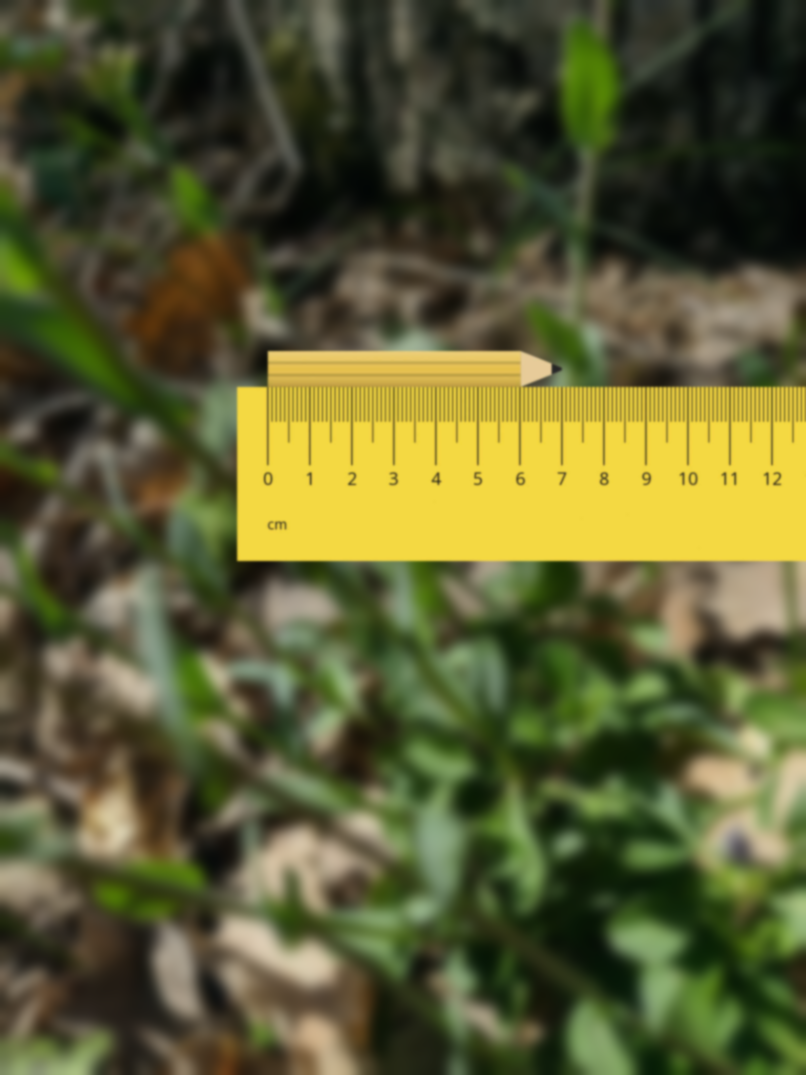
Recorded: 7 cm
